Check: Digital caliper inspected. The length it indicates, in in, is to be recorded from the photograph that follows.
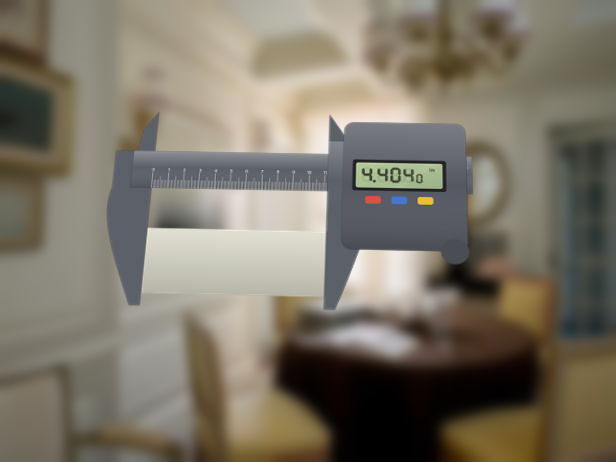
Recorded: 4.4040 in
